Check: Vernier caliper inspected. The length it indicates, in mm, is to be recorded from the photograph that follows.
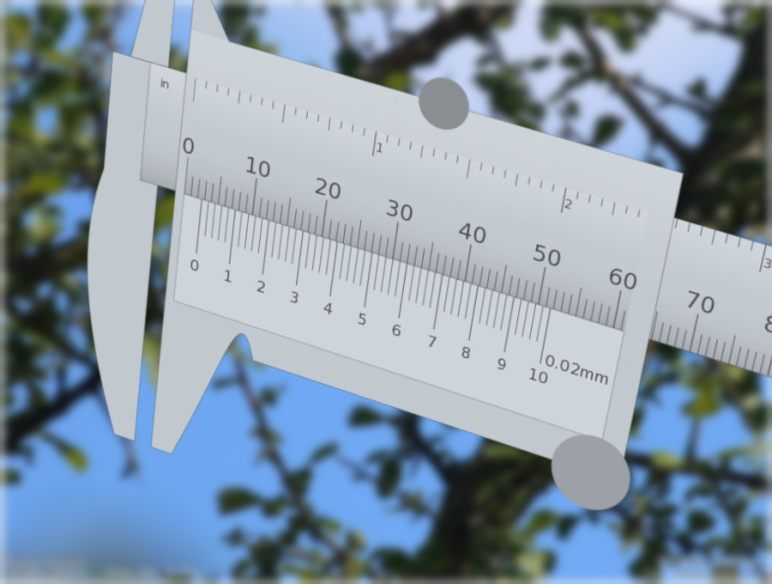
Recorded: 2.6 mm
